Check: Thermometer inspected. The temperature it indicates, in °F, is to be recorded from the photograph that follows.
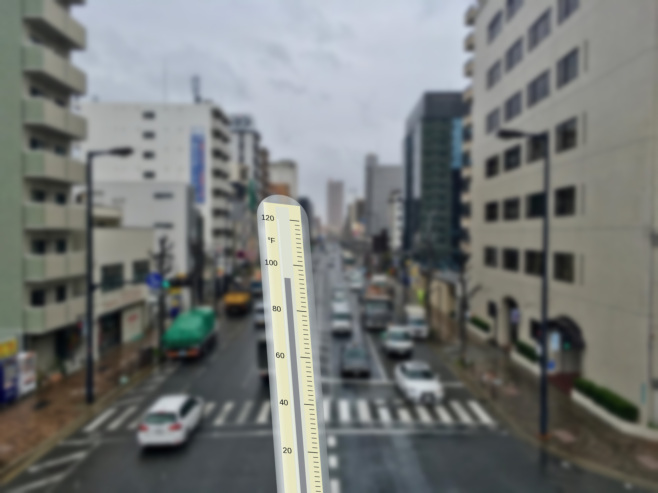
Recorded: 94 °F
